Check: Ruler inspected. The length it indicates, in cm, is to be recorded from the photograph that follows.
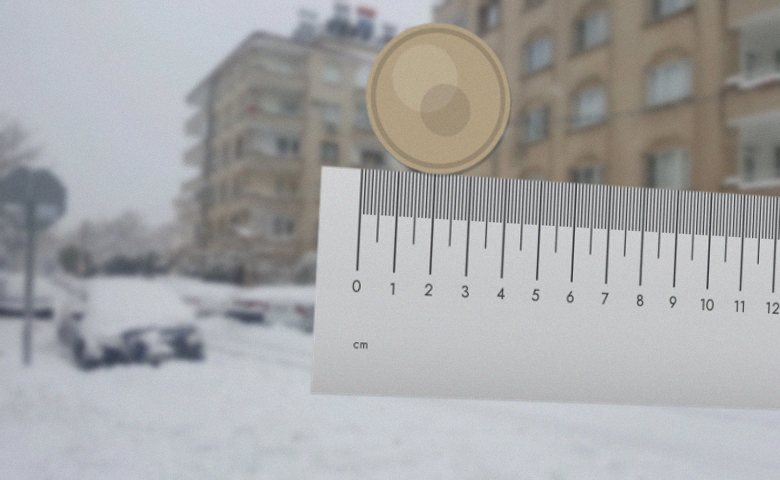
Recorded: 4 cm
